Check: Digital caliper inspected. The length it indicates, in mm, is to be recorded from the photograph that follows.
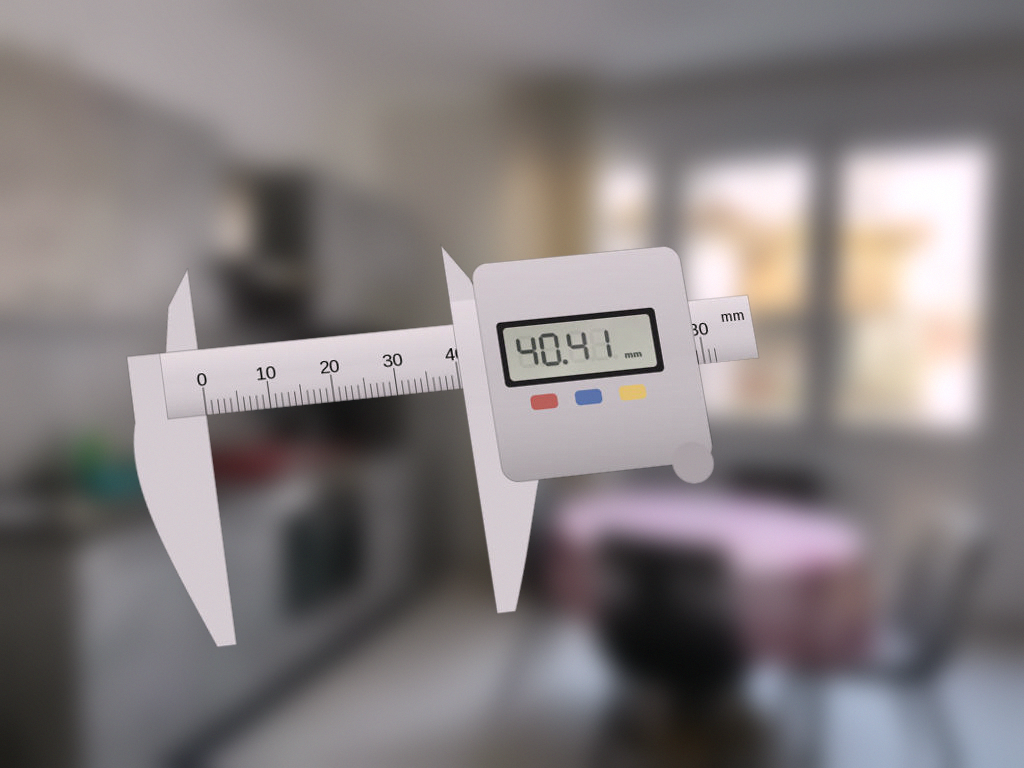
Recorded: 40.41 mm
